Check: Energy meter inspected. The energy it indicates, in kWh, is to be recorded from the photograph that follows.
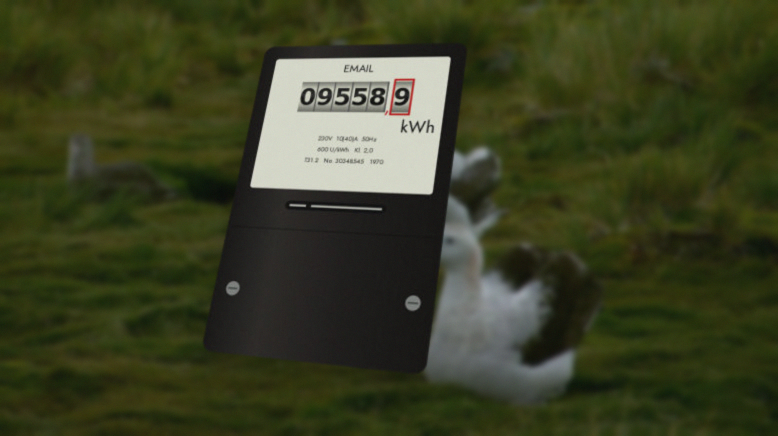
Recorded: 9558.9 kWh
